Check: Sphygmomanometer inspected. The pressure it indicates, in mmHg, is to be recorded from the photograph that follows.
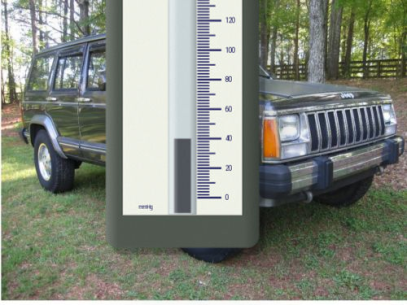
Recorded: 40 mmHg
